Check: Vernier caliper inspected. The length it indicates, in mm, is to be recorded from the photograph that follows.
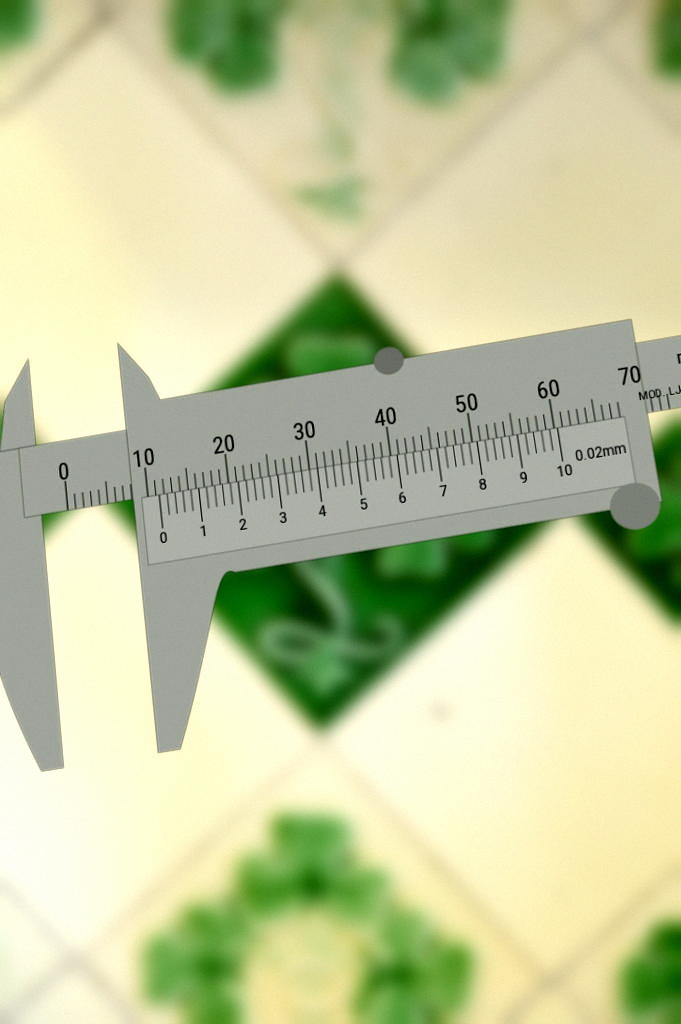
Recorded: 11.4 mm
